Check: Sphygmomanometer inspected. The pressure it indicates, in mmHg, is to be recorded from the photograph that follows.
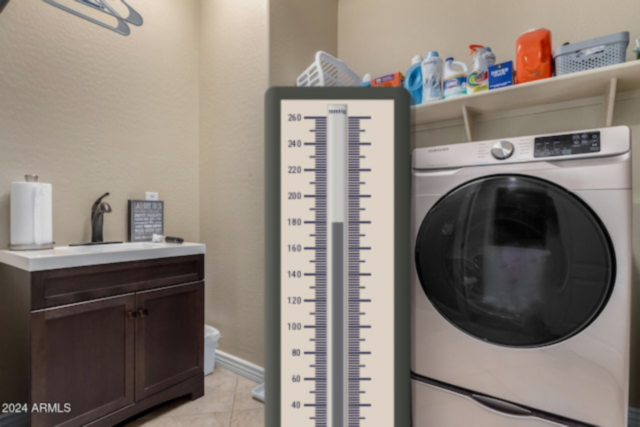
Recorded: 180 mmHg
